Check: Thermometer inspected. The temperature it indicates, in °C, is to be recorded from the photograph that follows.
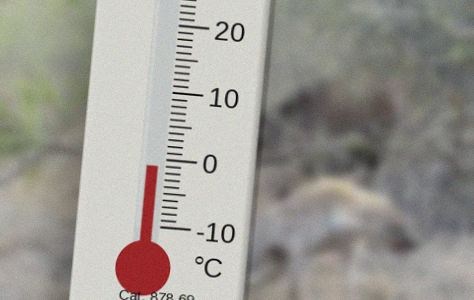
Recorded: -1 °C
